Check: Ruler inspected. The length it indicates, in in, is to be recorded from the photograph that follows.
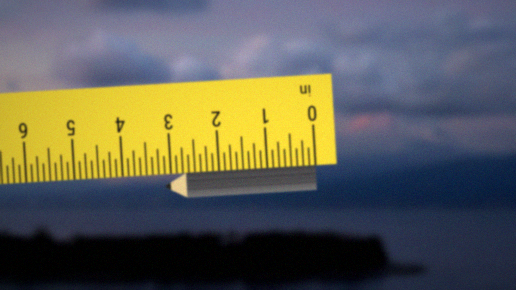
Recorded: 3.125 in
